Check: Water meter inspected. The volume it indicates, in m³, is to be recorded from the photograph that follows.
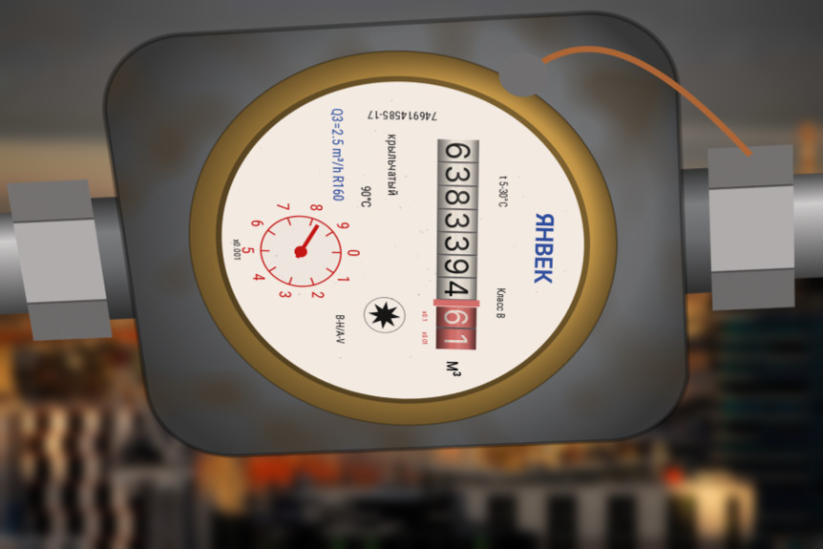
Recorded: 6383394.618 m³
